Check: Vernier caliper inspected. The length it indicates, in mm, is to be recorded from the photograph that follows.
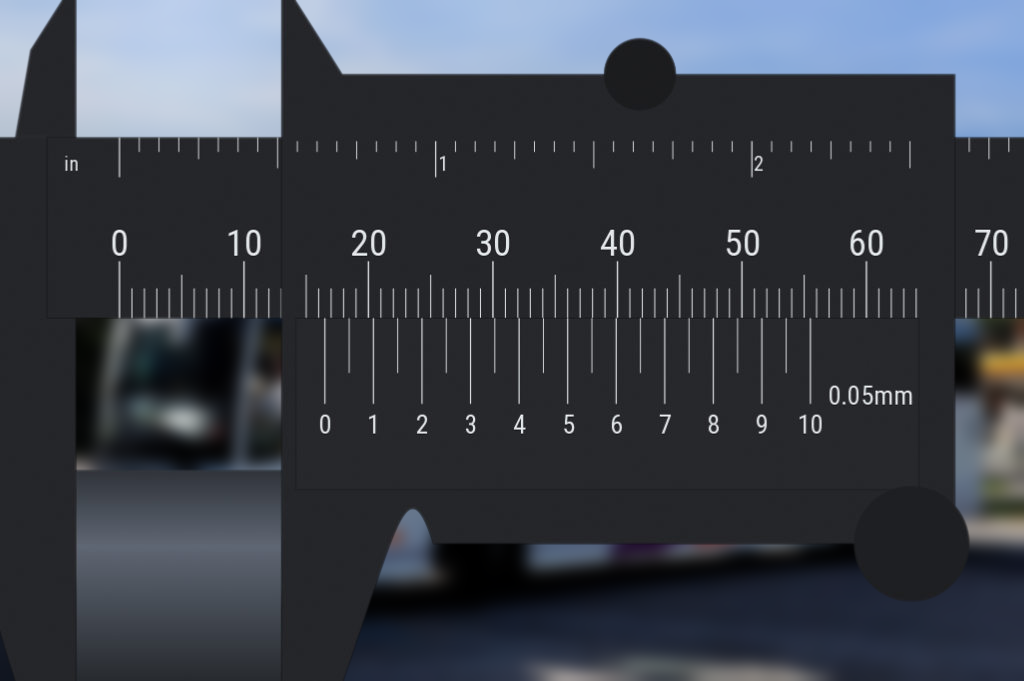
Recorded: 16.5 mm
